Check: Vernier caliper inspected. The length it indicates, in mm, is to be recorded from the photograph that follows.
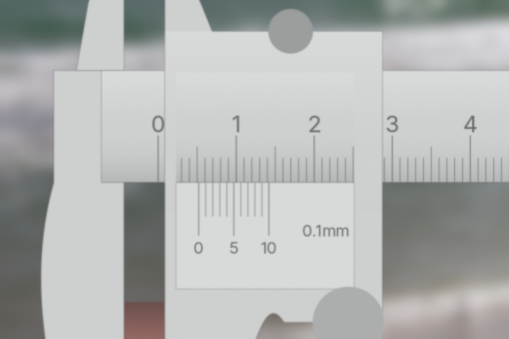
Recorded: 5.2 mm
